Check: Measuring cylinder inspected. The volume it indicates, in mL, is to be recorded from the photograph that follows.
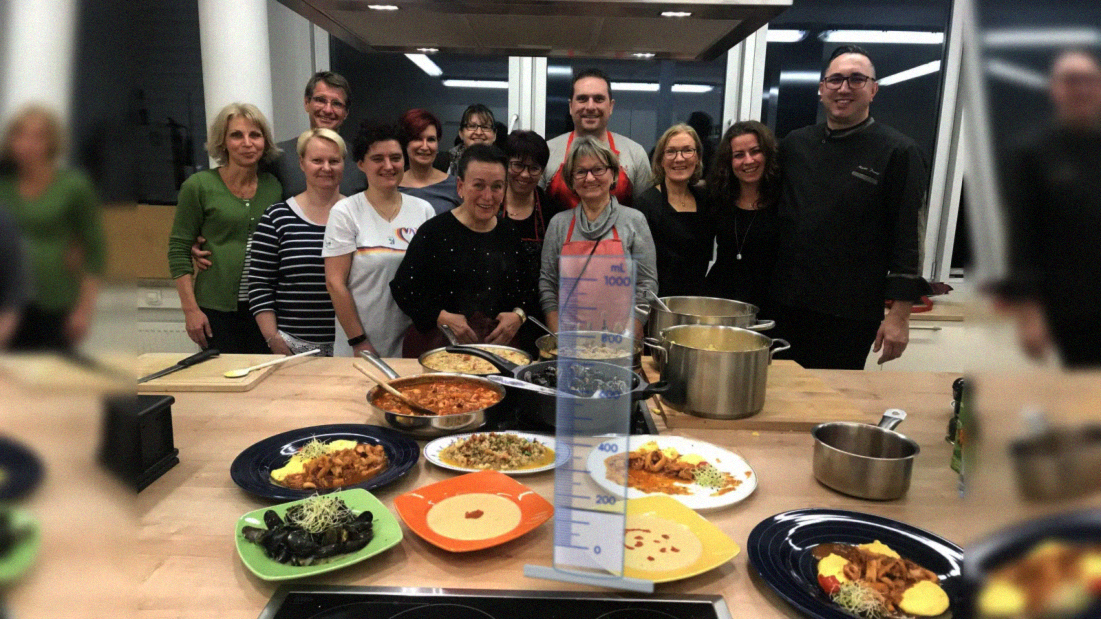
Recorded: 150 mL
